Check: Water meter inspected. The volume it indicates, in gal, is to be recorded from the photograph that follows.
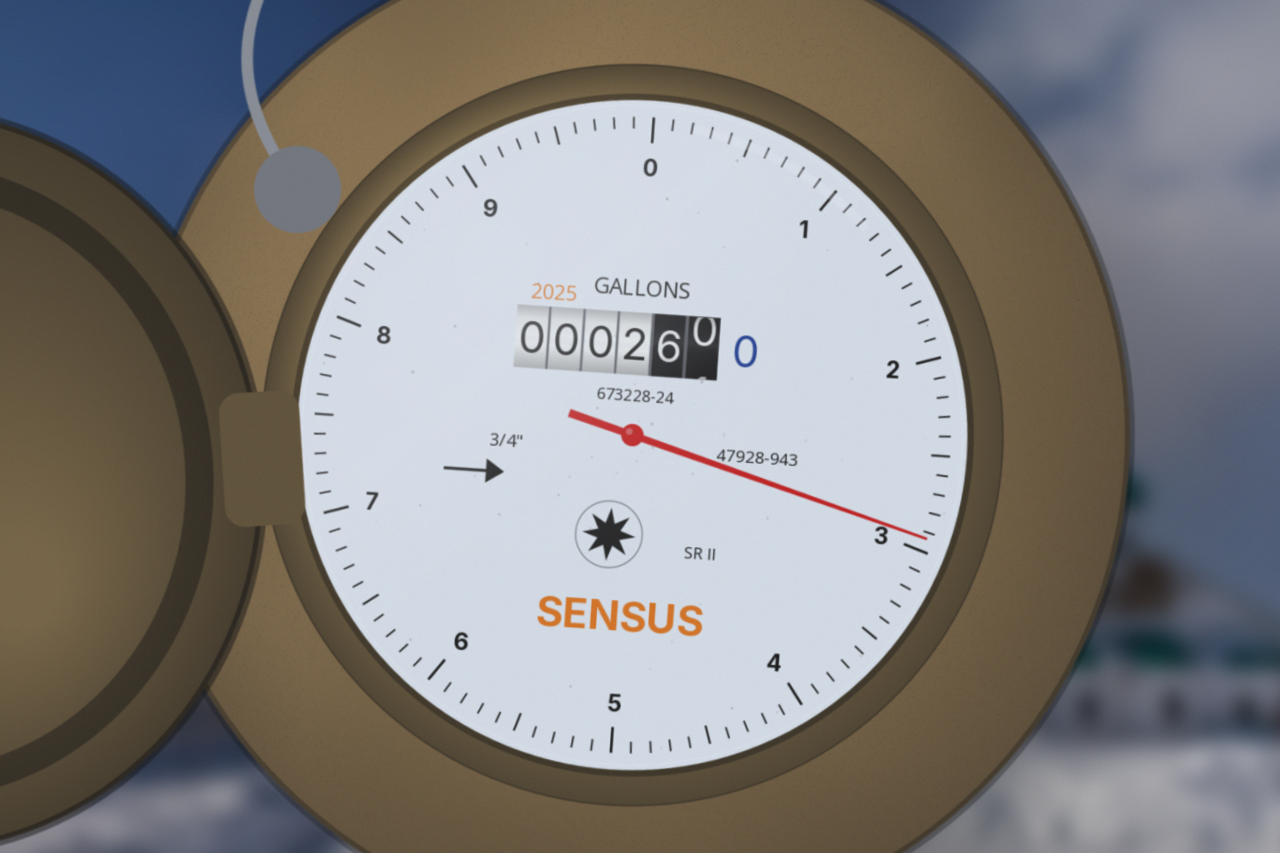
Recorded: 2602.9 gal
